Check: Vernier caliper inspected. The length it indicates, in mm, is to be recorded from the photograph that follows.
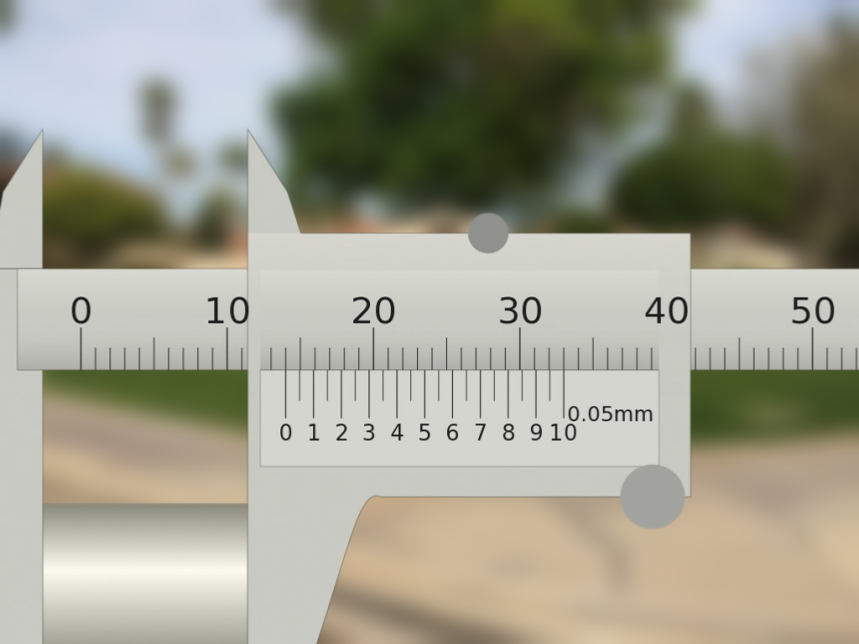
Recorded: 14.0 mm
